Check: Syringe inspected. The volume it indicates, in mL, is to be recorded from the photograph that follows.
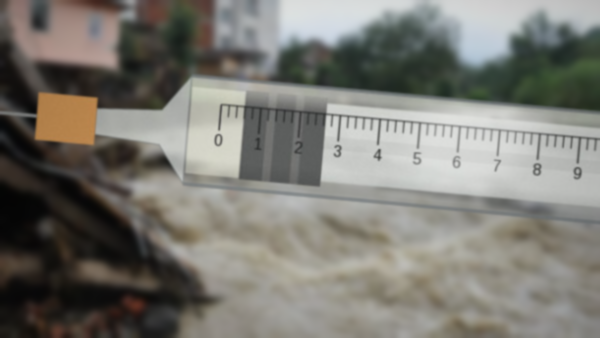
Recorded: 0.6 mL
